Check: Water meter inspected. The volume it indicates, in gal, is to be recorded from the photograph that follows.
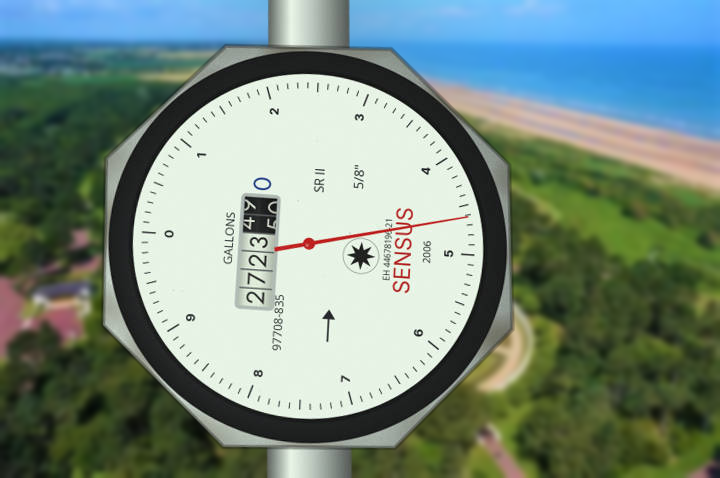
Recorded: 2723494.6 gal
